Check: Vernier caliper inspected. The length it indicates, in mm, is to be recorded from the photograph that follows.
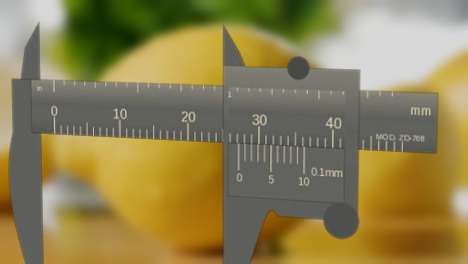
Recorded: 27.2 mm
